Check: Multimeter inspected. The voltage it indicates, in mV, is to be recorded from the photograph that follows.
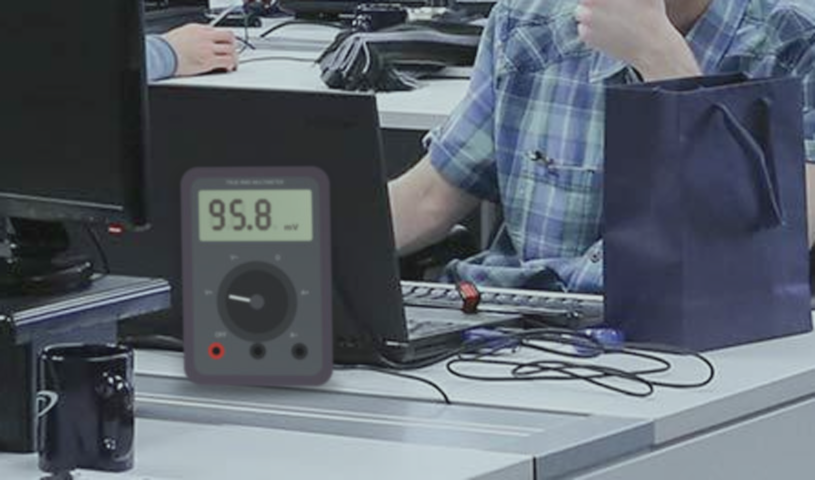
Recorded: 95.8 mV
